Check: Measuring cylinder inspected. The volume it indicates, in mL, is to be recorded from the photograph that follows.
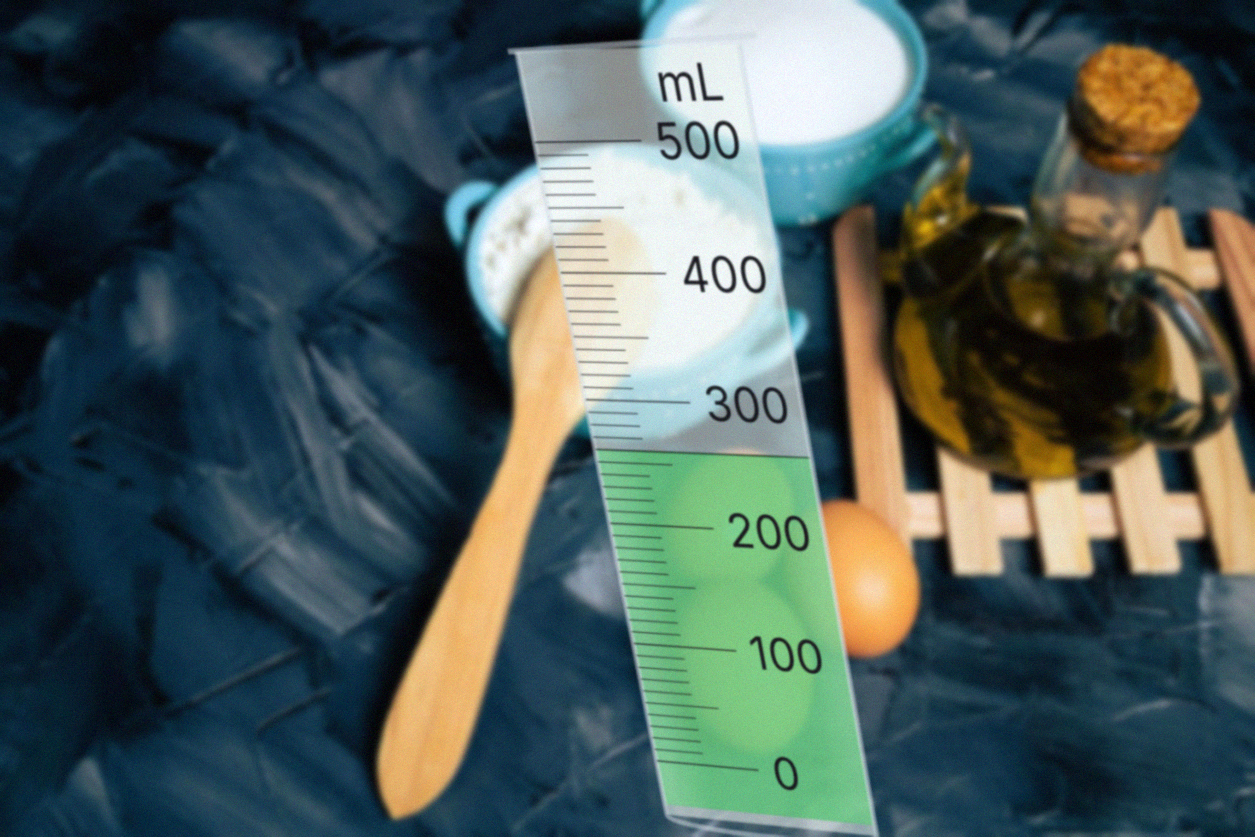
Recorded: 260 mL
